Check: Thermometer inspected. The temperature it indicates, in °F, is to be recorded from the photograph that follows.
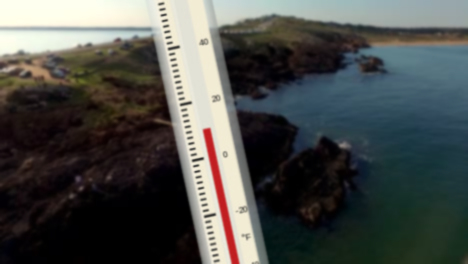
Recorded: 10 °F
